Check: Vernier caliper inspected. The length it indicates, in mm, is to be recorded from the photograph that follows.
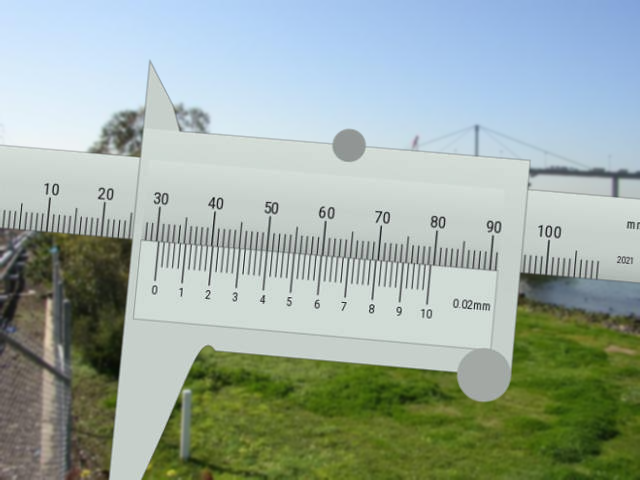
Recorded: 30.4 mm
